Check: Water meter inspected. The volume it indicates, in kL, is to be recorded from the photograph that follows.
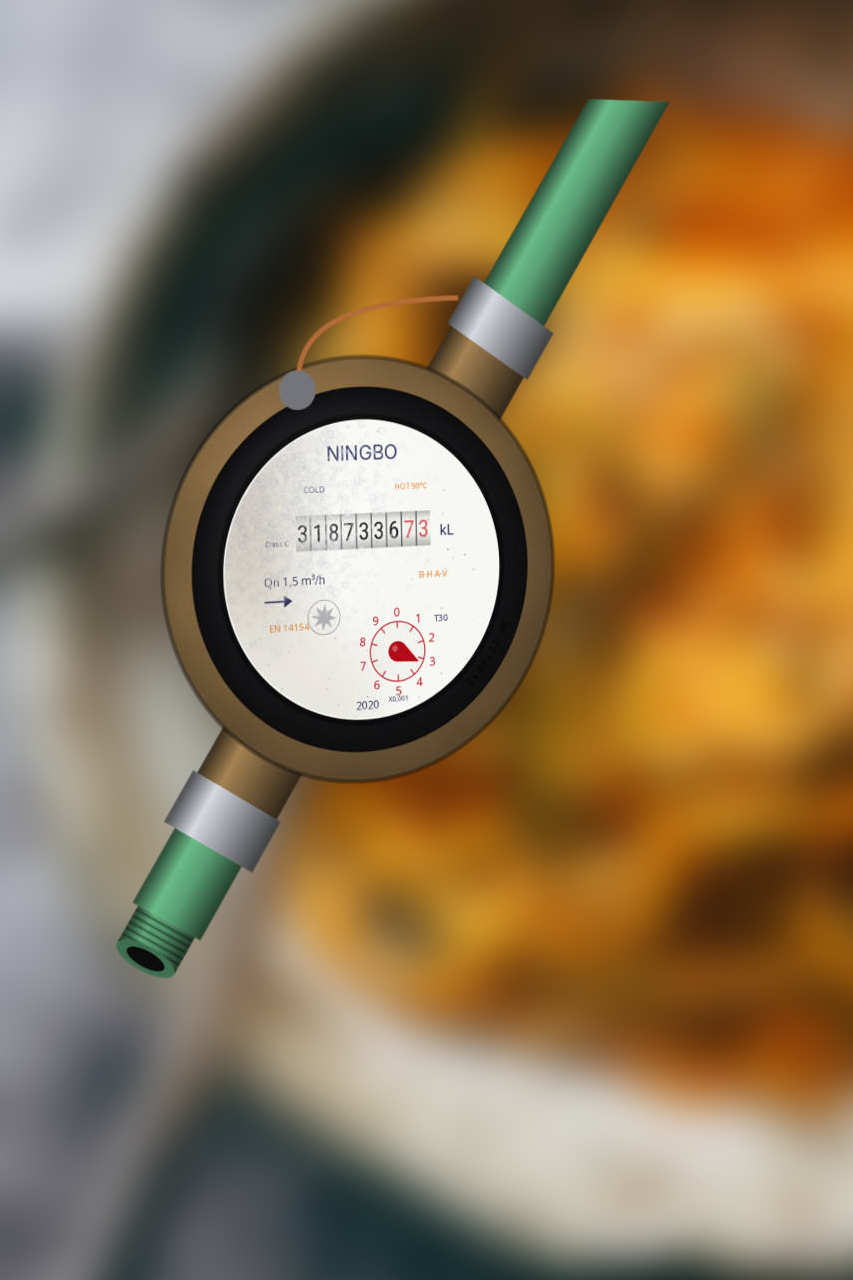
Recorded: 3187336.733 kL
